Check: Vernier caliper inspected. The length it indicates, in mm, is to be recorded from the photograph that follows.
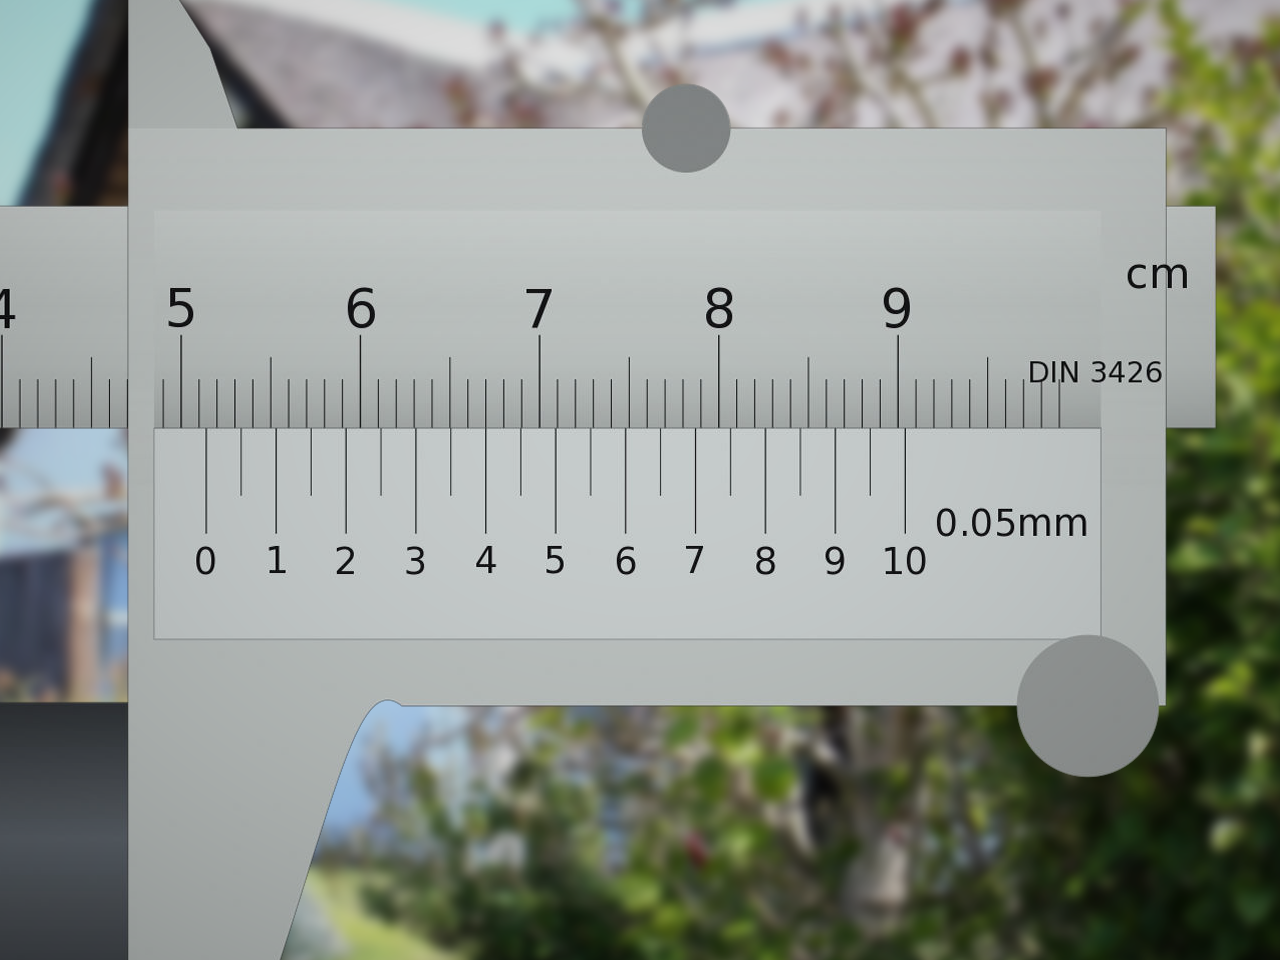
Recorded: 51.4 mm
